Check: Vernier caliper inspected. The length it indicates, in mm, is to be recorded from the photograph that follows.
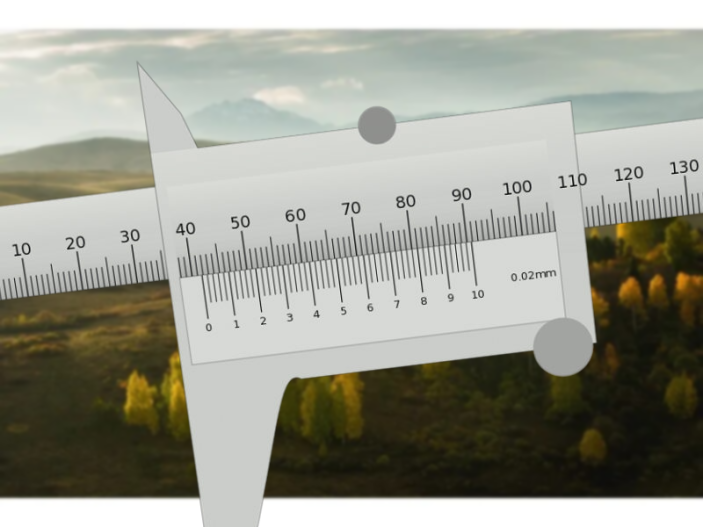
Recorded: 41.8 mm
